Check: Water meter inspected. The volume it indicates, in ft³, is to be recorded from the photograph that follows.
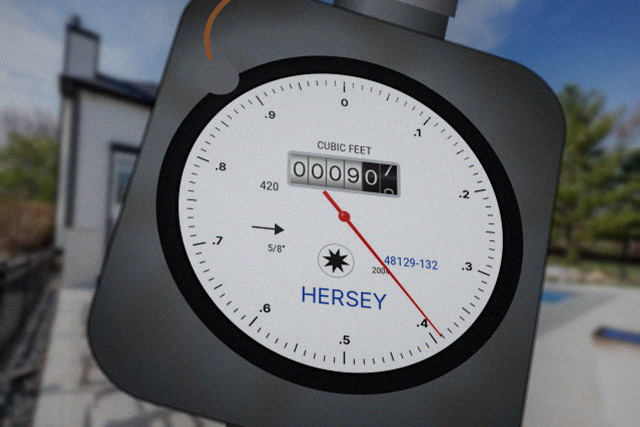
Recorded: 907.39 ft³
